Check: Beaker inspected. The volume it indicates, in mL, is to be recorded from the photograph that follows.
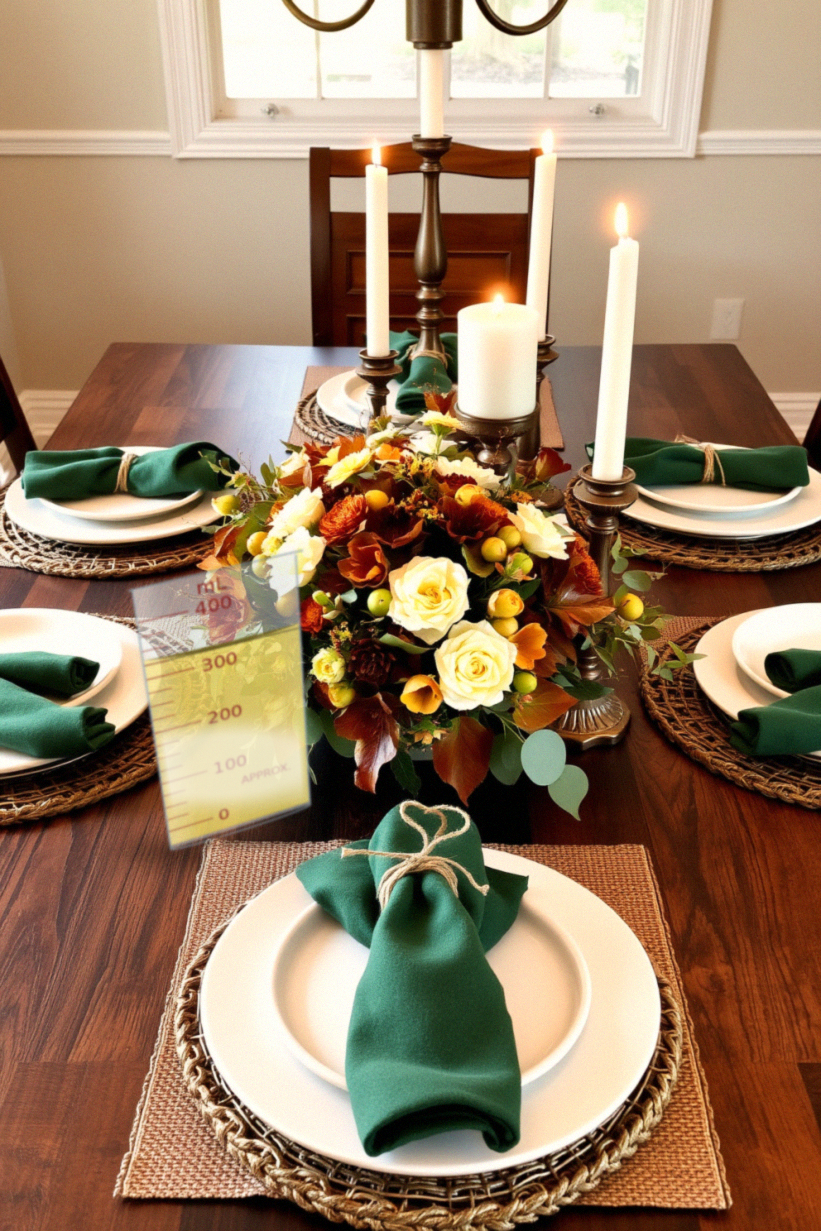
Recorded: 325 mL
